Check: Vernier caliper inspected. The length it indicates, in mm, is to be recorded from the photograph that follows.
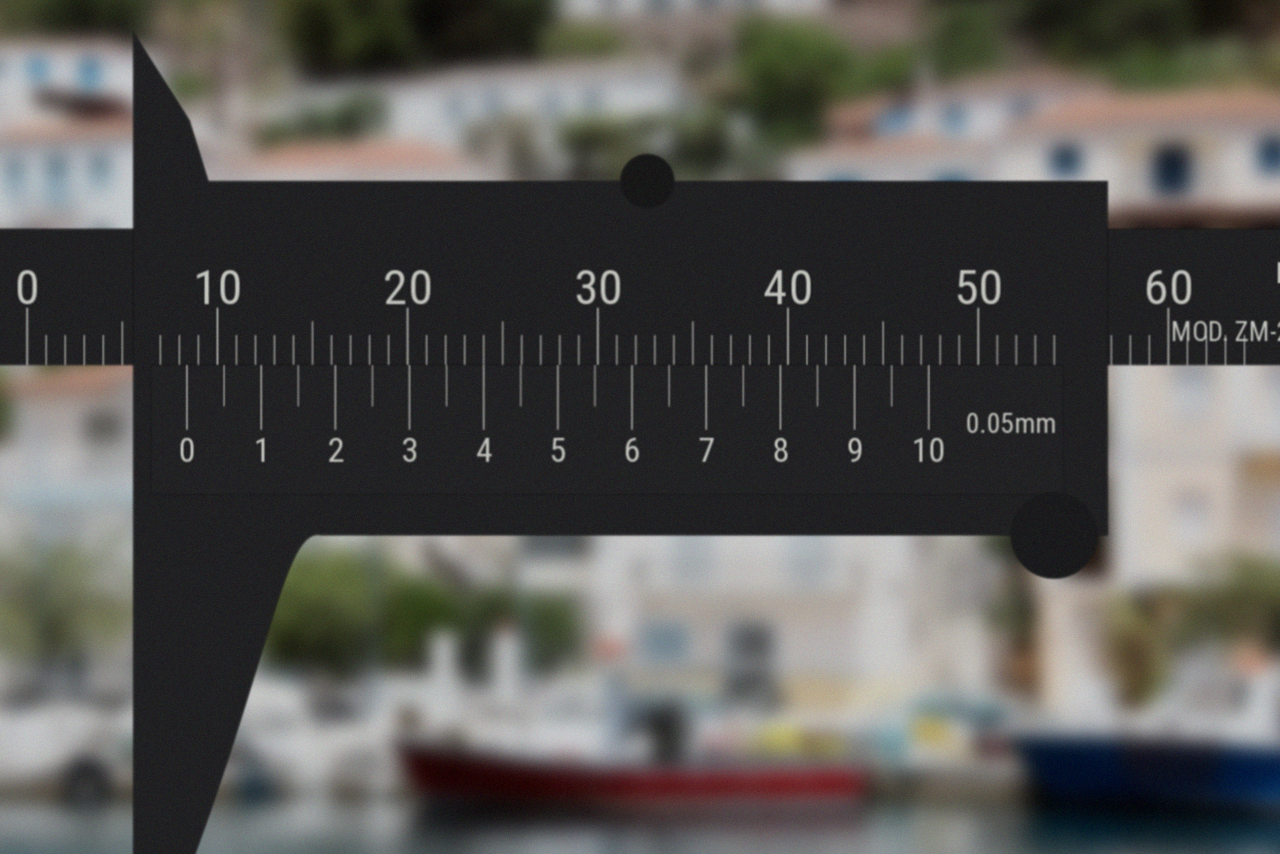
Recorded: 8.4 mm
